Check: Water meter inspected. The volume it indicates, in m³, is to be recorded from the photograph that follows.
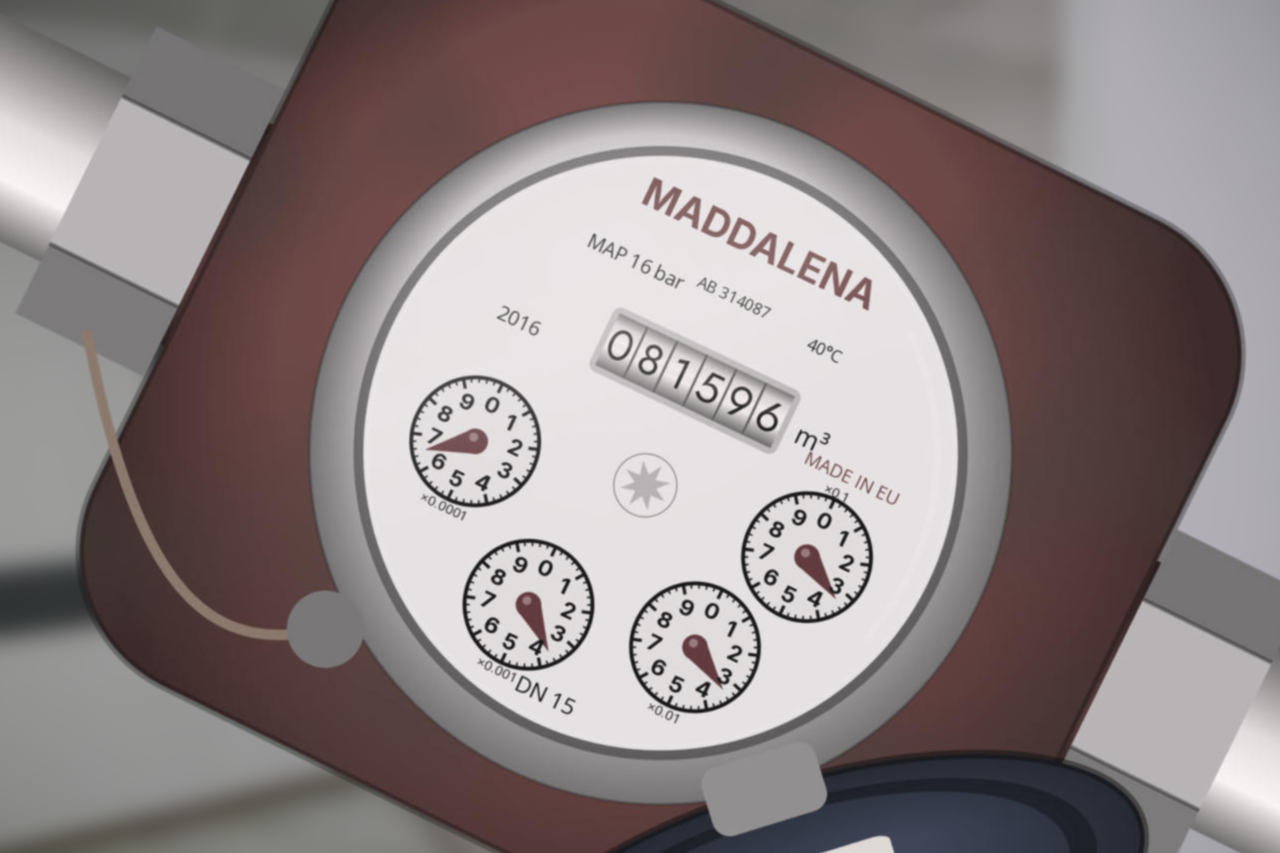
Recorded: 81596.3336 m³
